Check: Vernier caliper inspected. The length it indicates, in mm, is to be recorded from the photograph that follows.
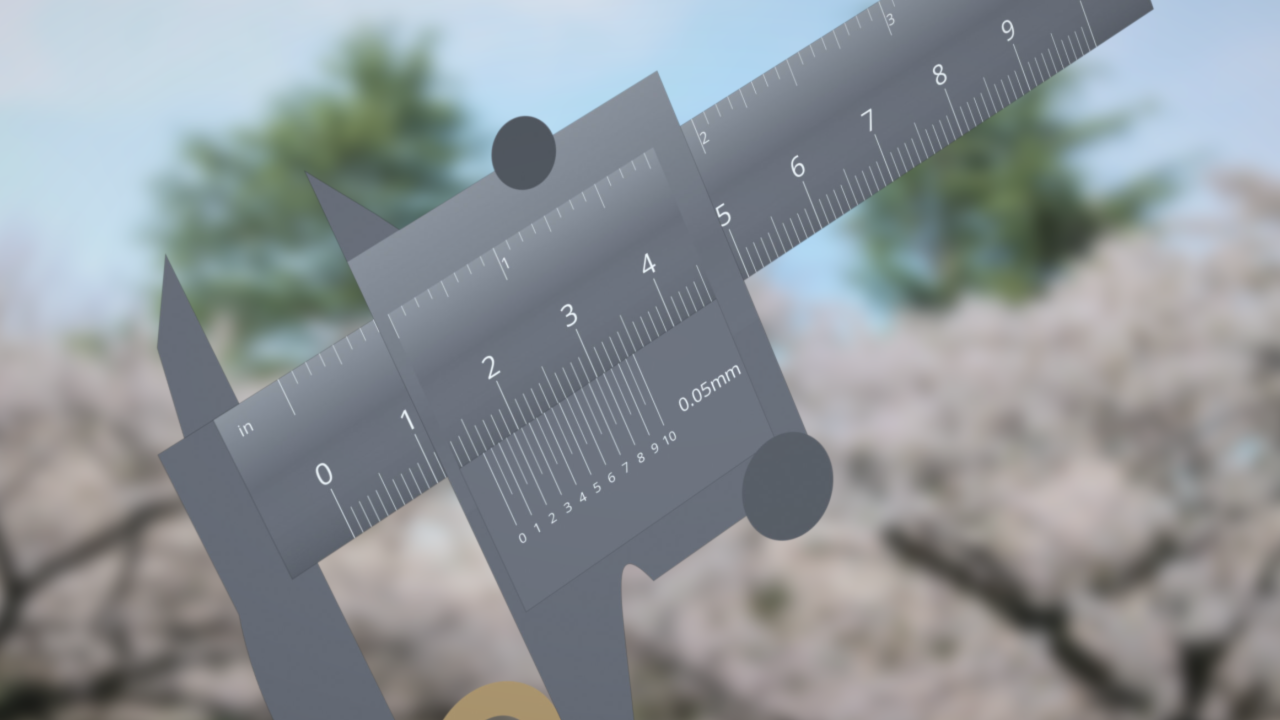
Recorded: 15.6 mm
